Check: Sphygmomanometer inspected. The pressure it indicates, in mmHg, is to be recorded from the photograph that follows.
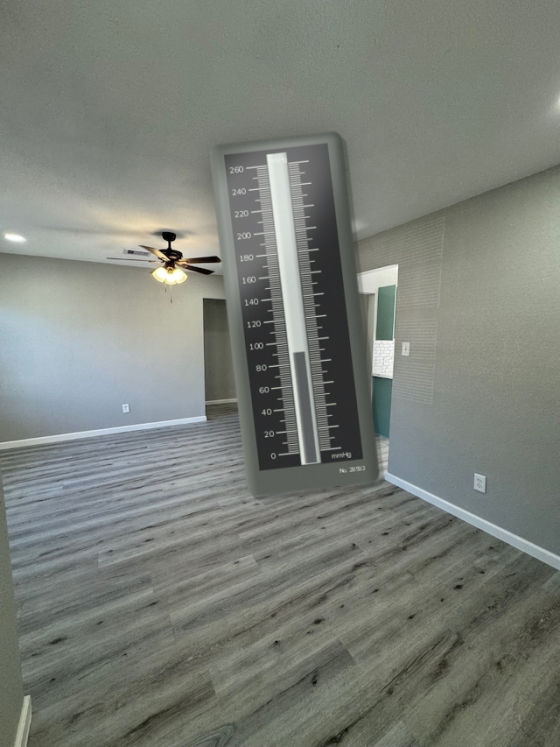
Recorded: 90 mmHg
